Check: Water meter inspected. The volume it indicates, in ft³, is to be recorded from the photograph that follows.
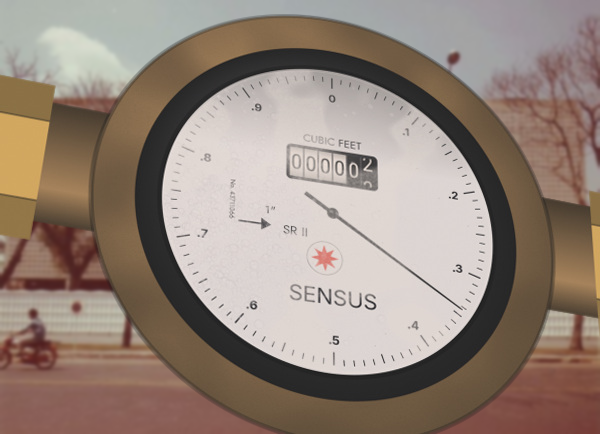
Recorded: 2.34 ft³
